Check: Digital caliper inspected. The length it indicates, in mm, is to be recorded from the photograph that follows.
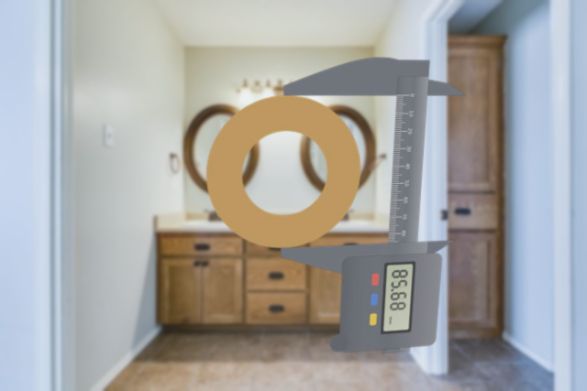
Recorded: 85.68 mm
